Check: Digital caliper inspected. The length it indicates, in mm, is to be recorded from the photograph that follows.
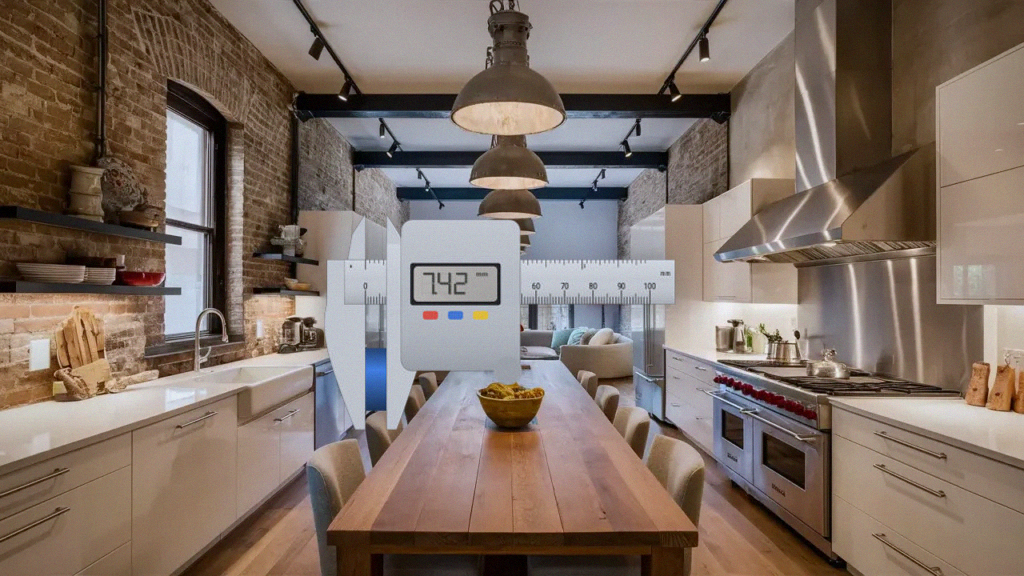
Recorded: 7.42 mm
